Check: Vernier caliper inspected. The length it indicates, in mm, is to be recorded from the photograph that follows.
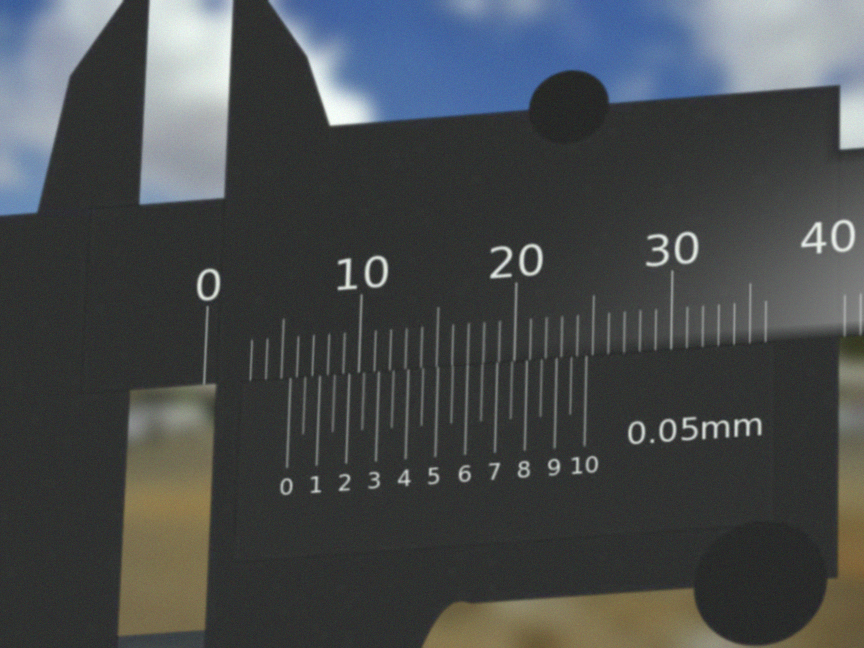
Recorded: 5.6 mm
